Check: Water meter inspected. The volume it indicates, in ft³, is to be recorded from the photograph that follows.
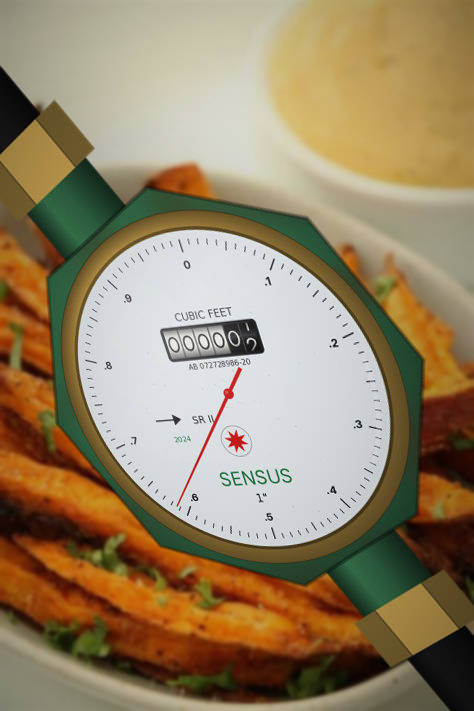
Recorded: 1.61 ft³
